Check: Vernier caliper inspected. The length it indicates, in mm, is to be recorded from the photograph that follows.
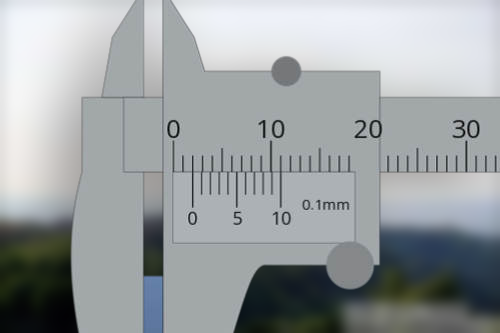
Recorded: 2.0 mm
